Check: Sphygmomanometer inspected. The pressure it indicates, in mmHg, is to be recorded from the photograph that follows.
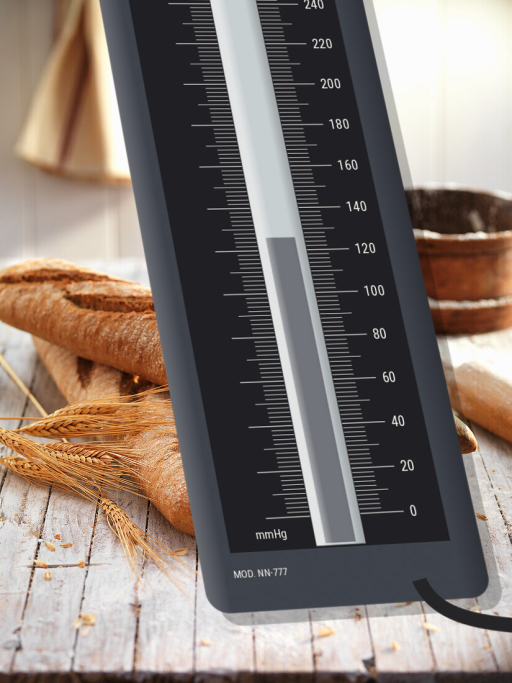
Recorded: 126 mmHg
